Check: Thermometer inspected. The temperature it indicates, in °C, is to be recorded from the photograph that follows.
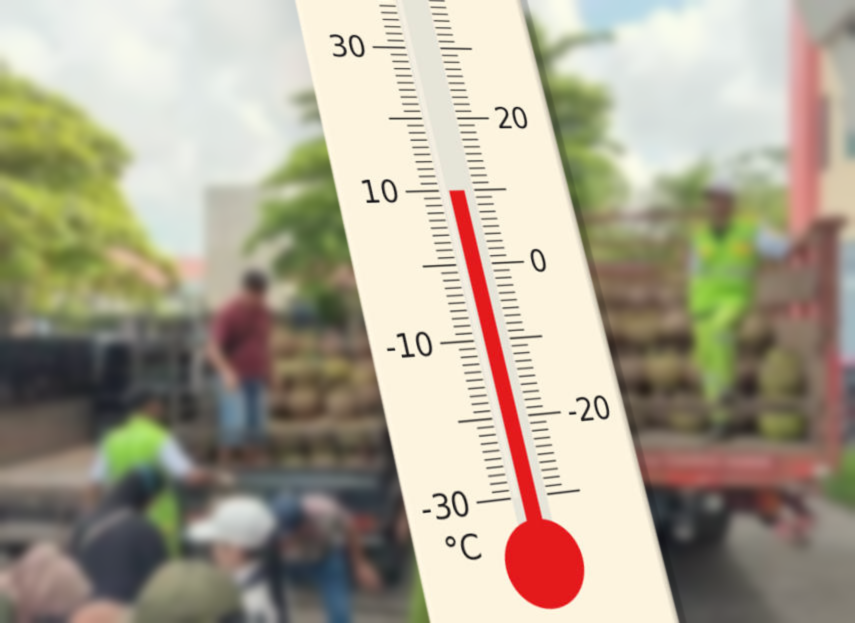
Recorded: 10 °C
